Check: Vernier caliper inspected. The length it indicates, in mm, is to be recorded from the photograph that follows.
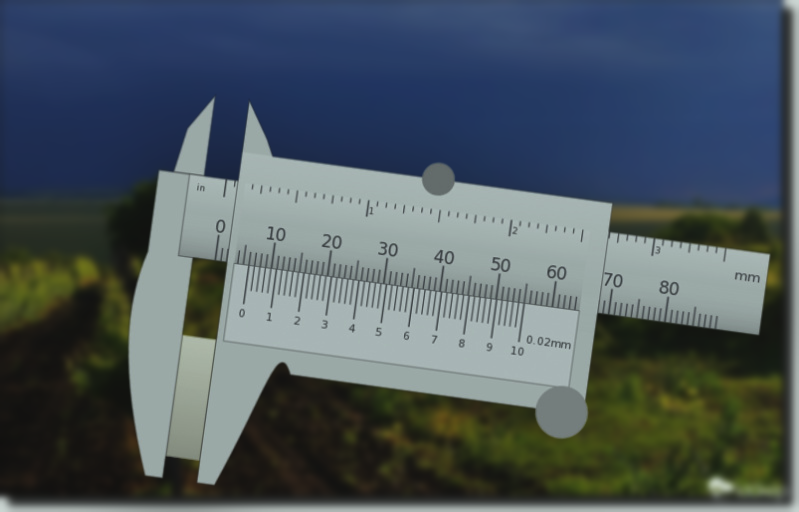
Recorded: 6.0 mm
